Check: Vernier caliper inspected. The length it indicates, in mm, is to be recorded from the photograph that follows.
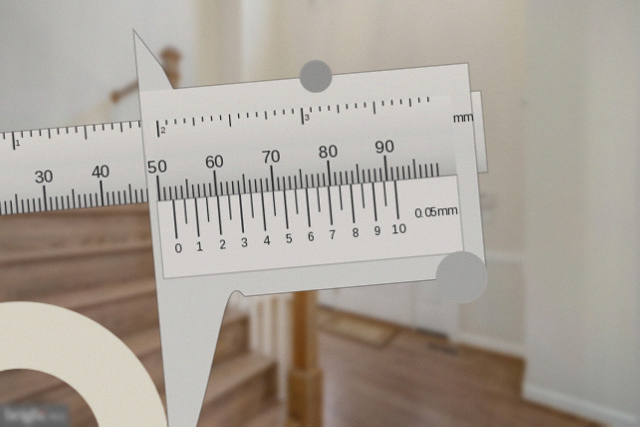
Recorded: 52.4 mm
